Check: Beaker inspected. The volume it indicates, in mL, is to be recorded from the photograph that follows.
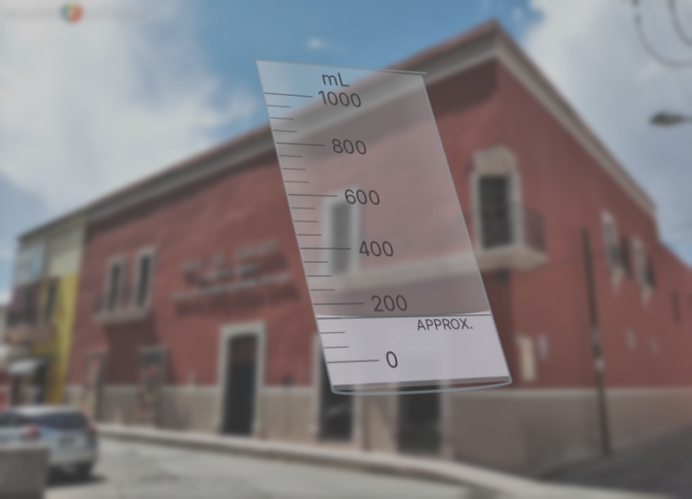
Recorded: 150 mL
